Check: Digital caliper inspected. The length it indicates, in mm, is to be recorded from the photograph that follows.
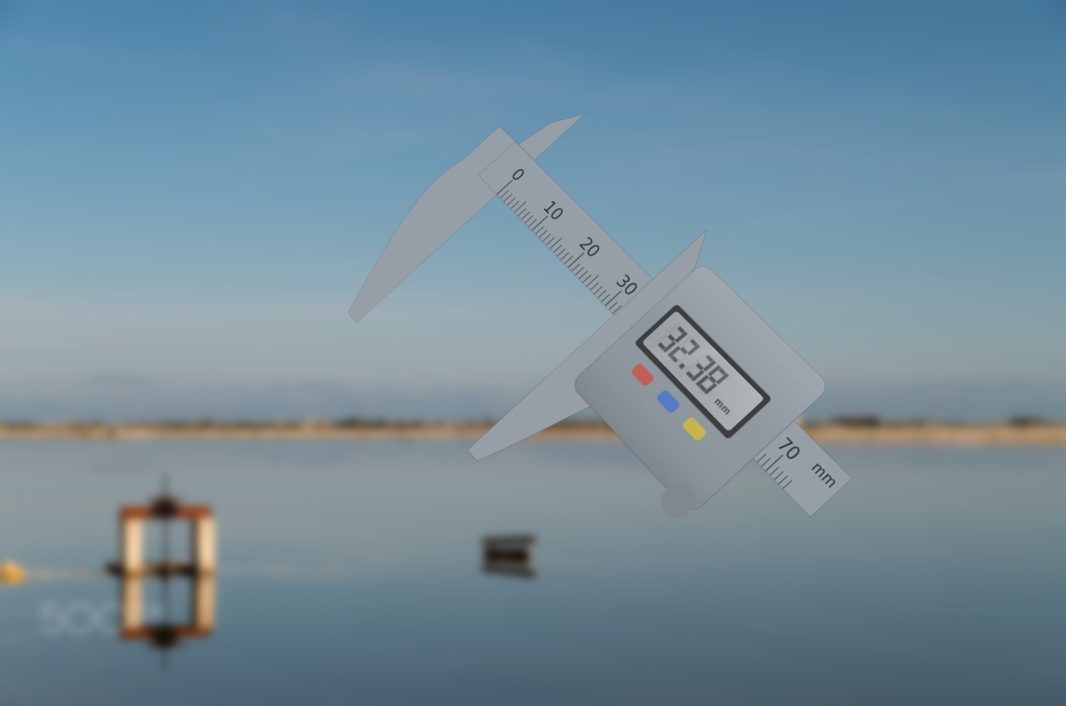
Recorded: 32.38 mm
